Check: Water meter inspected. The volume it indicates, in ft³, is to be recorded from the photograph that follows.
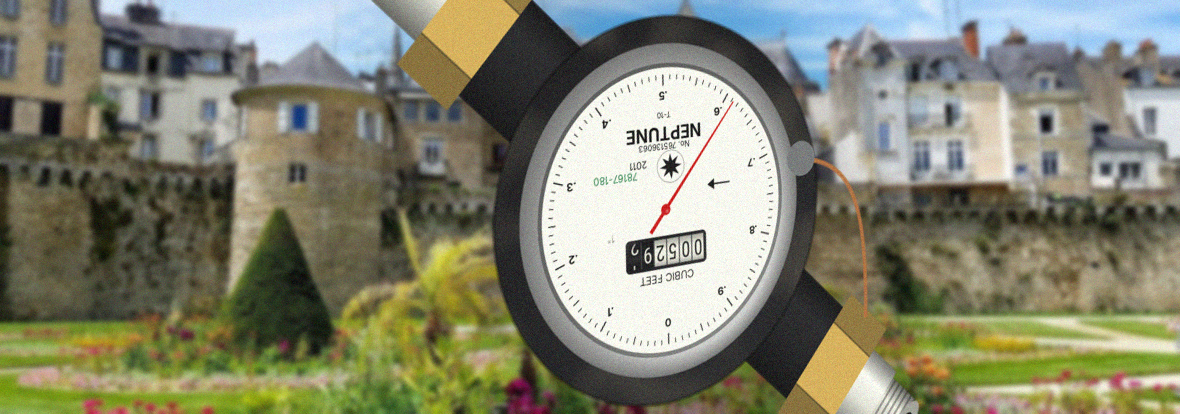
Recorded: 5291.61 ft³
